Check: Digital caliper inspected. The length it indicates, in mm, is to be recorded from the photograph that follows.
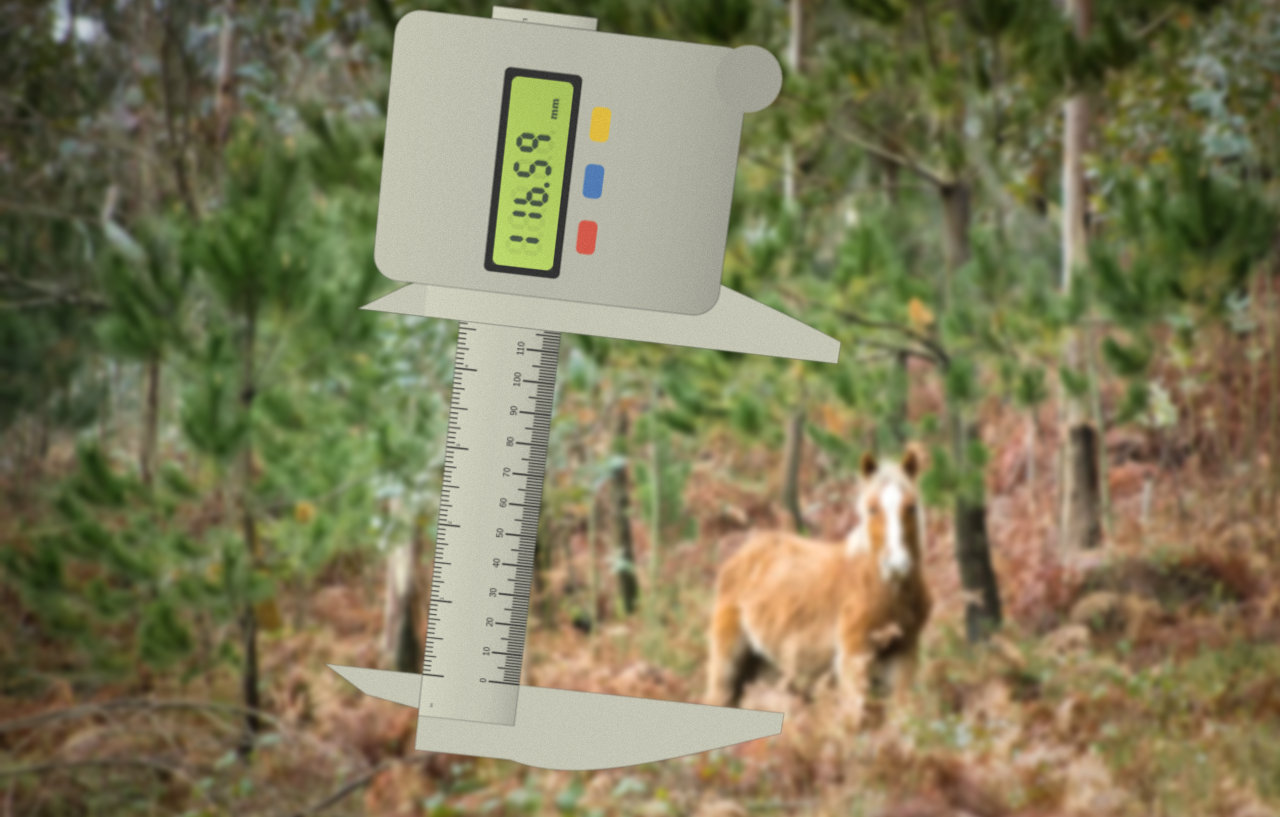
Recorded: 116.59 mm
